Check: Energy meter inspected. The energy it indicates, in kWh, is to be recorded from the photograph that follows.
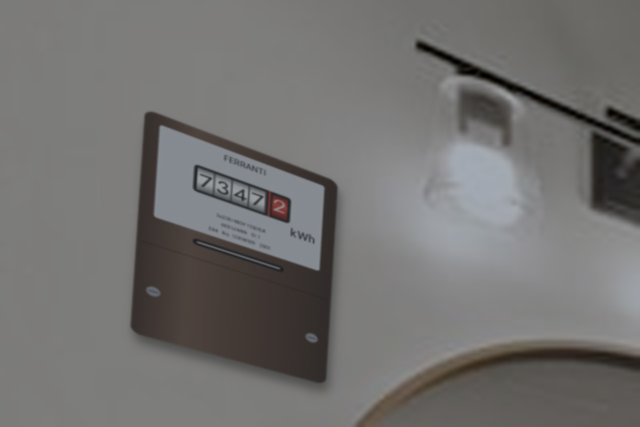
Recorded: 7347.2 kWh
